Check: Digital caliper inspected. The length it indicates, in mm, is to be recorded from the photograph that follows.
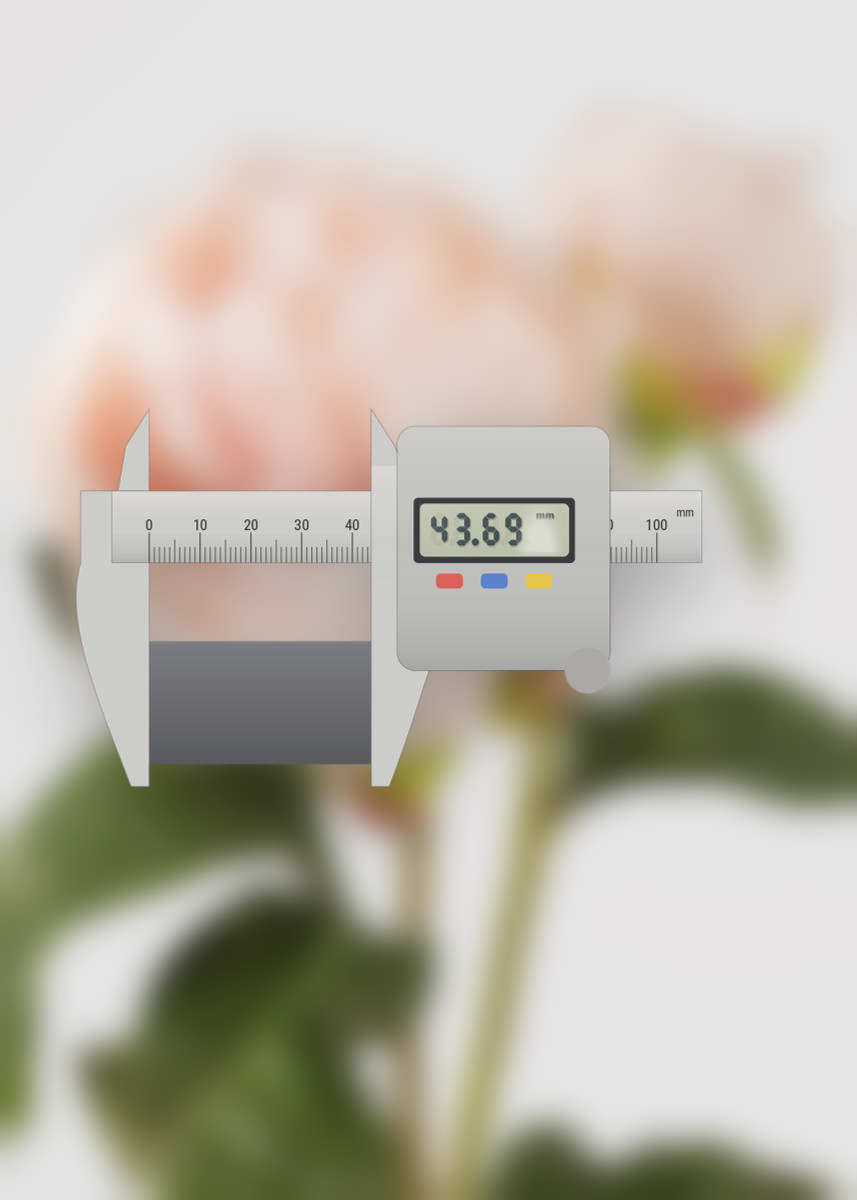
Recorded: 43.69 mm
